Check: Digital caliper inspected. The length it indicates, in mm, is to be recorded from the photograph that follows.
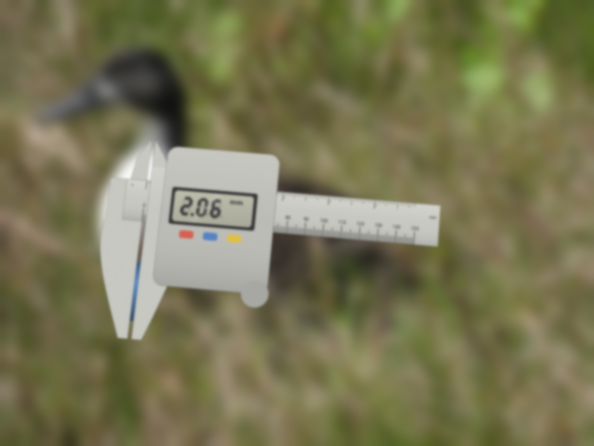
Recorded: 2.06 mm
